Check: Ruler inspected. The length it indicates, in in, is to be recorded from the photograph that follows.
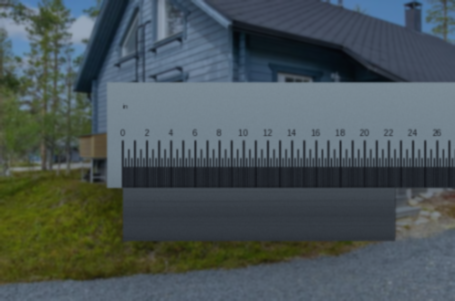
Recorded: 22.5 in
